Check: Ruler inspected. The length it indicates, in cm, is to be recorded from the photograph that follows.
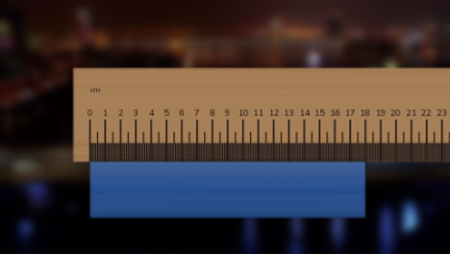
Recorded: 18 cm
